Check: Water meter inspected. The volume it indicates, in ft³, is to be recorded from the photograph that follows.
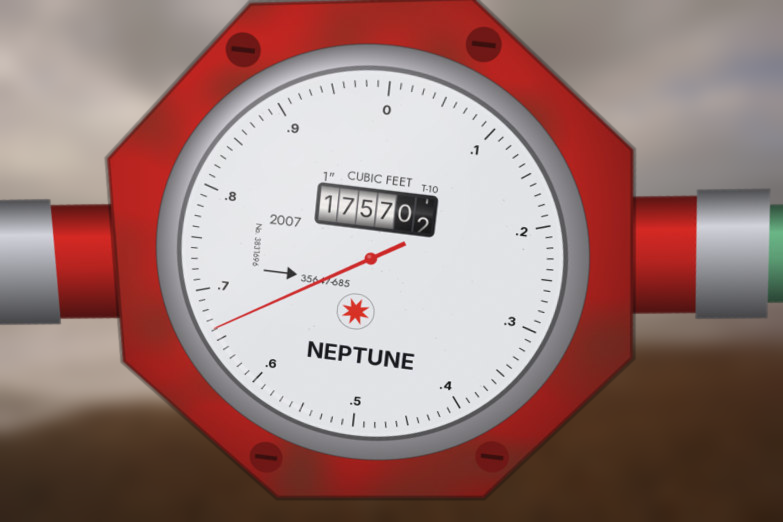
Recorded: 175701.66 ft³
